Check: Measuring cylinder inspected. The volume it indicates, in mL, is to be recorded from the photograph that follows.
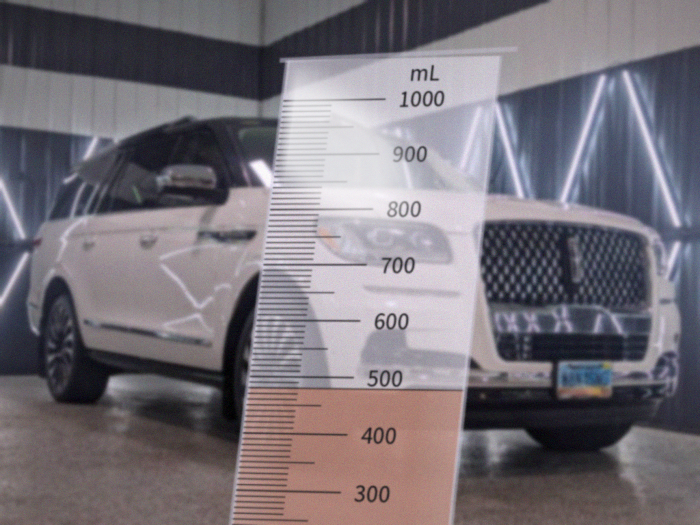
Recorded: 480 mL
